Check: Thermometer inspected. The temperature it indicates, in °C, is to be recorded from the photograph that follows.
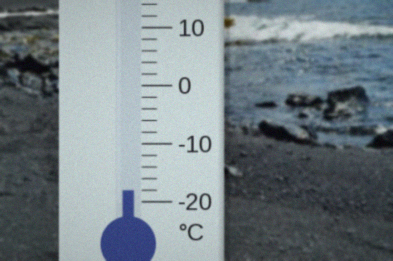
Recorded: -18 °C
